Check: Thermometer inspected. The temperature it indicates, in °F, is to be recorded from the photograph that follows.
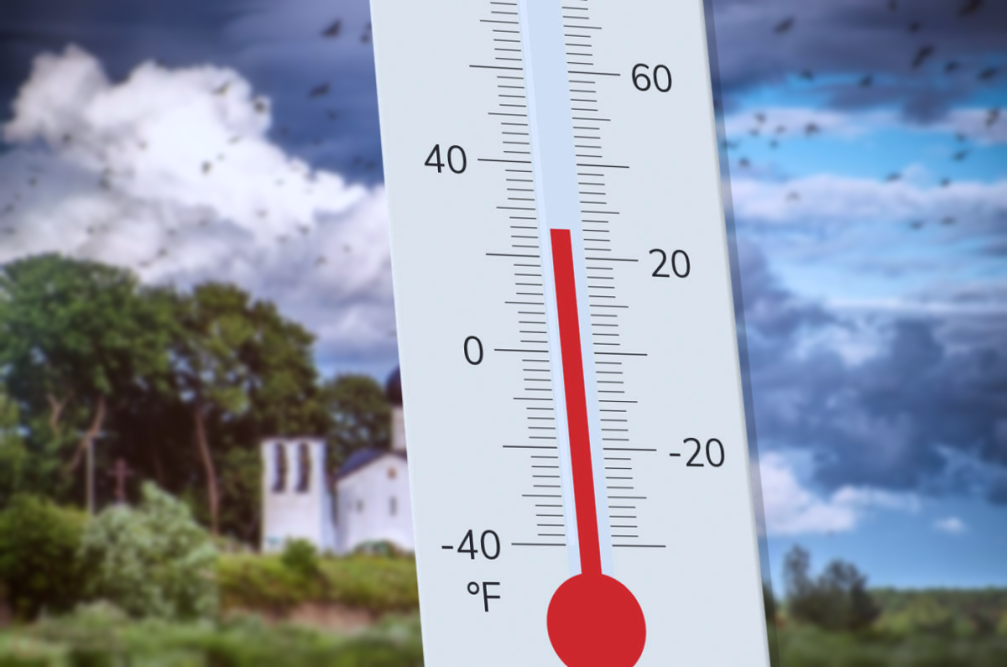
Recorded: 26 °F
